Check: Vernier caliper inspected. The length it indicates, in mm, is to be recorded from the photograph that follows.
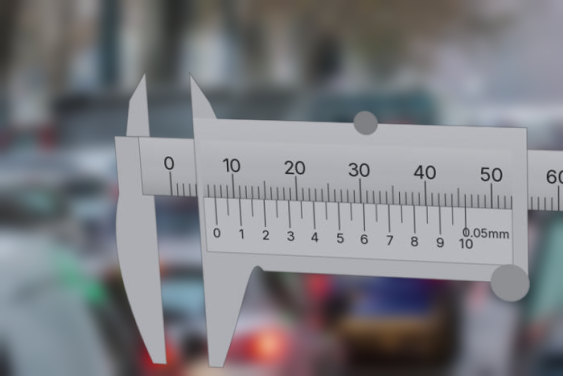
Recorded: 7.0 mm
